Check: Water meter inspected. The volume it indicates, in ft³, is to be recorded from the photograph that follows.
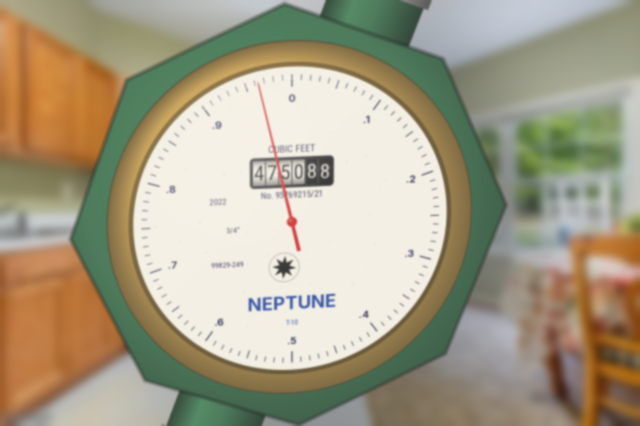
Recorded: 475087.96 ft³
